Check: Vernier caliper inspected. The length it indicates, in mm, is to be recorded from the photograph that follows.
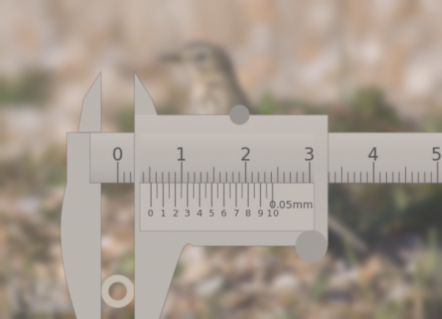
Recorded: 5.2 mm
